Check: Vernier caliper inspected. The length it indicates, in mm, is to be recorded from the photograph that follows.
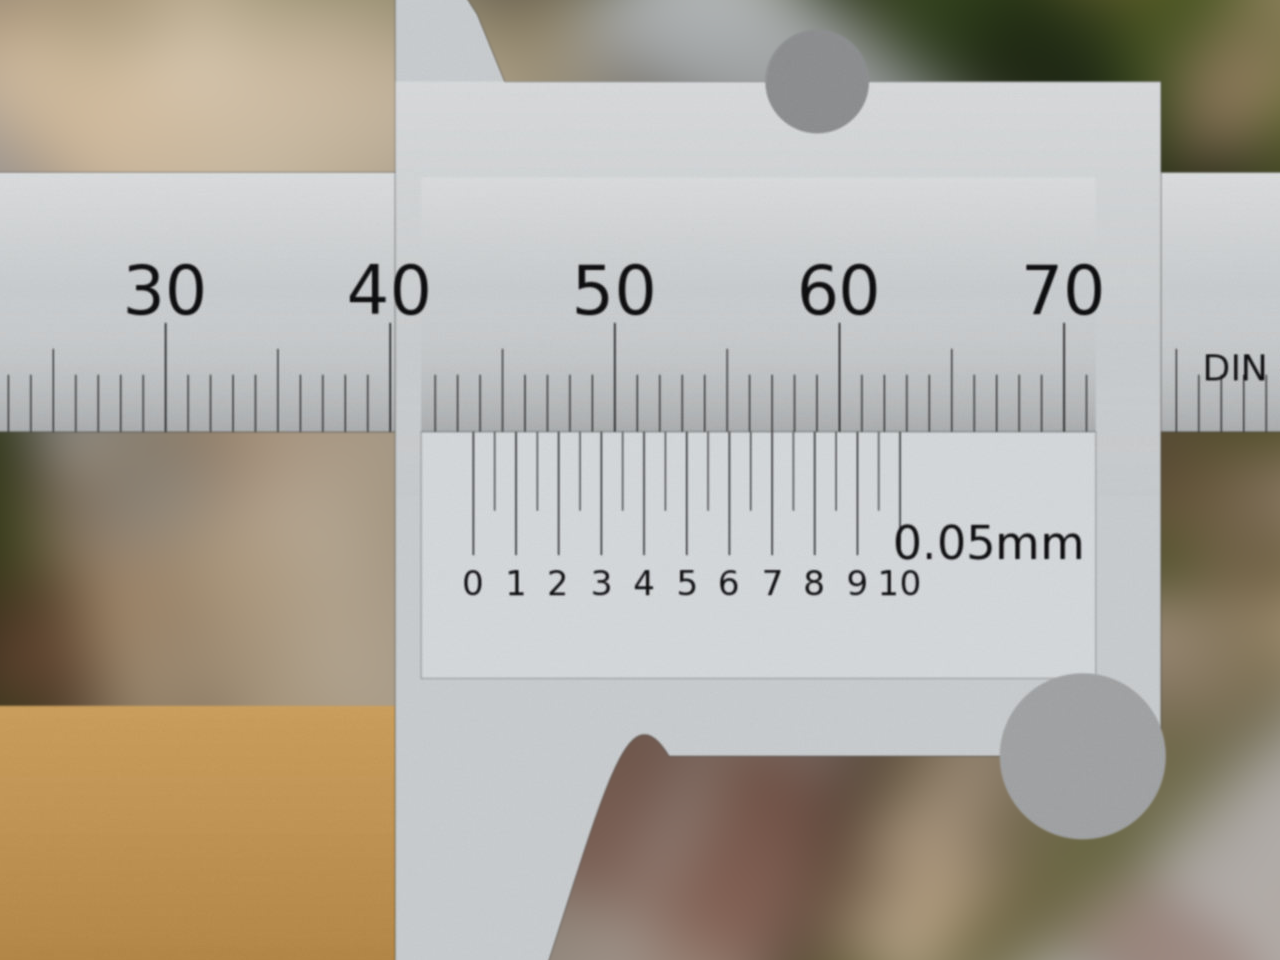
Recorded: 43.7 mm
